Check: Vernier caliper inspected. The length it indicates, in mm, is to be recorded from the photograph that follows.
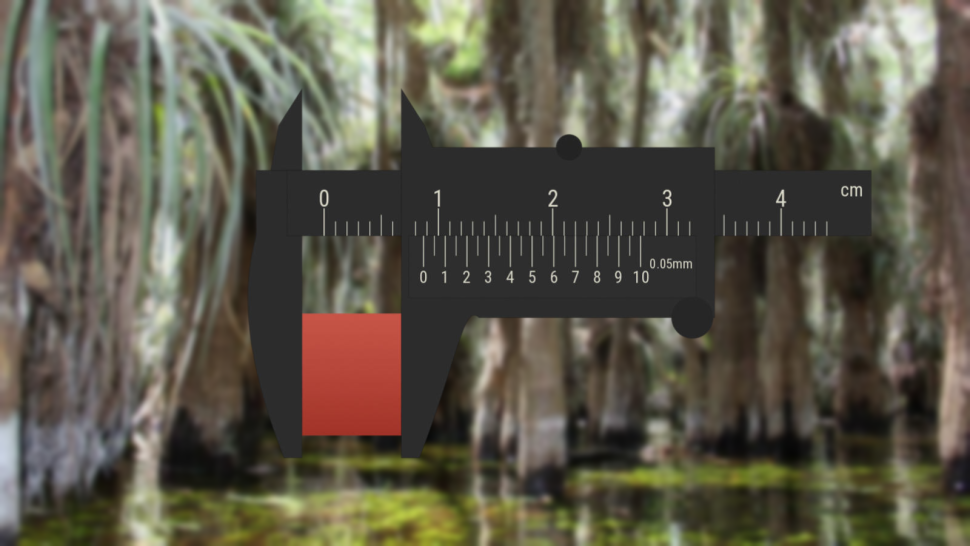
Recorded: 8.7 mm
